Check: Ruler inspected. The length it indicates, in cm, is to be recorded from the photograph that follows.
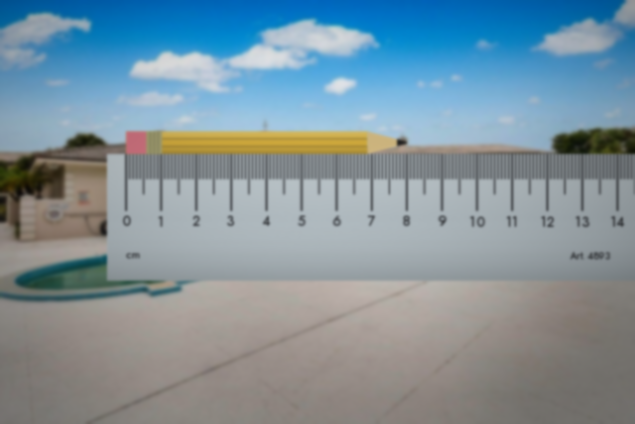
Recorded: 8 cm
